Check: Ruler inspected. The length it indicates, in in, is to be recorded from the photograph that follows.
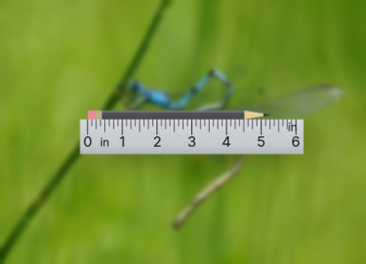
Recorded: 5.25 in
